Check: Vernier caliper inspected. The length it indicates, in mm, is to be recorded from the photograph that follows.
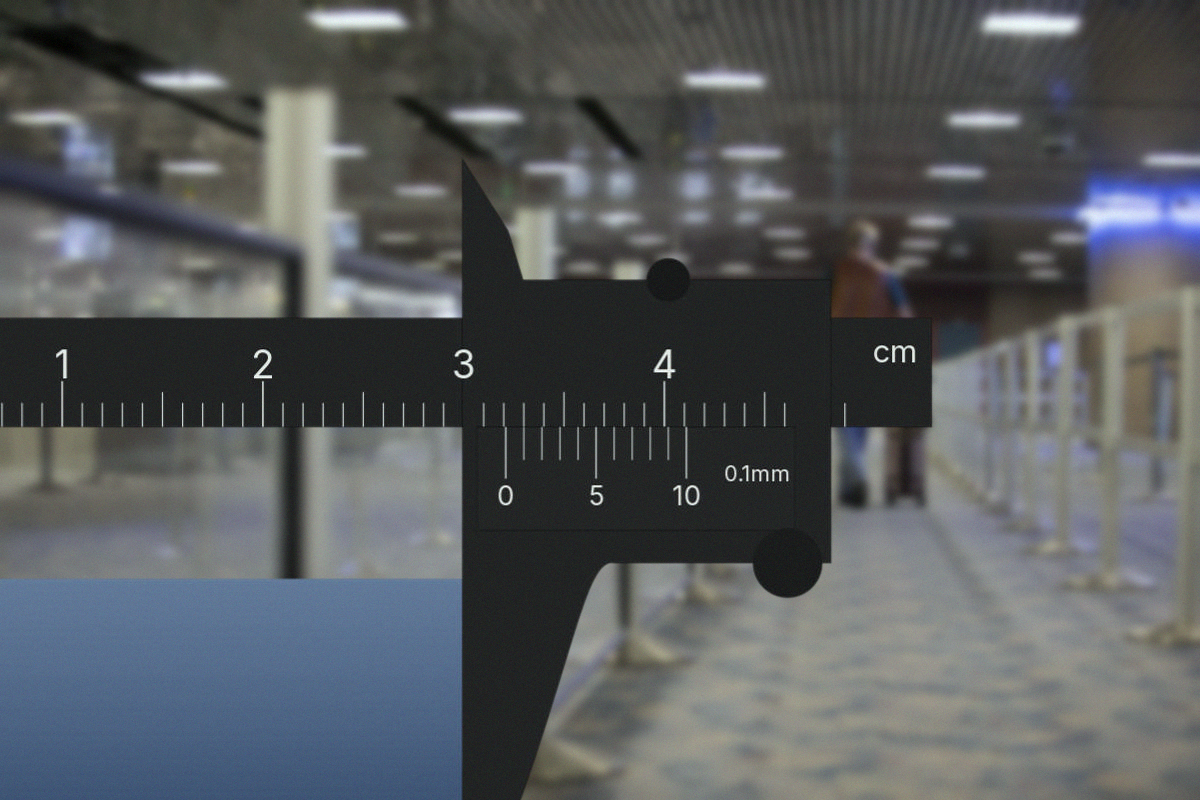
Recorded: 32.1 mm
